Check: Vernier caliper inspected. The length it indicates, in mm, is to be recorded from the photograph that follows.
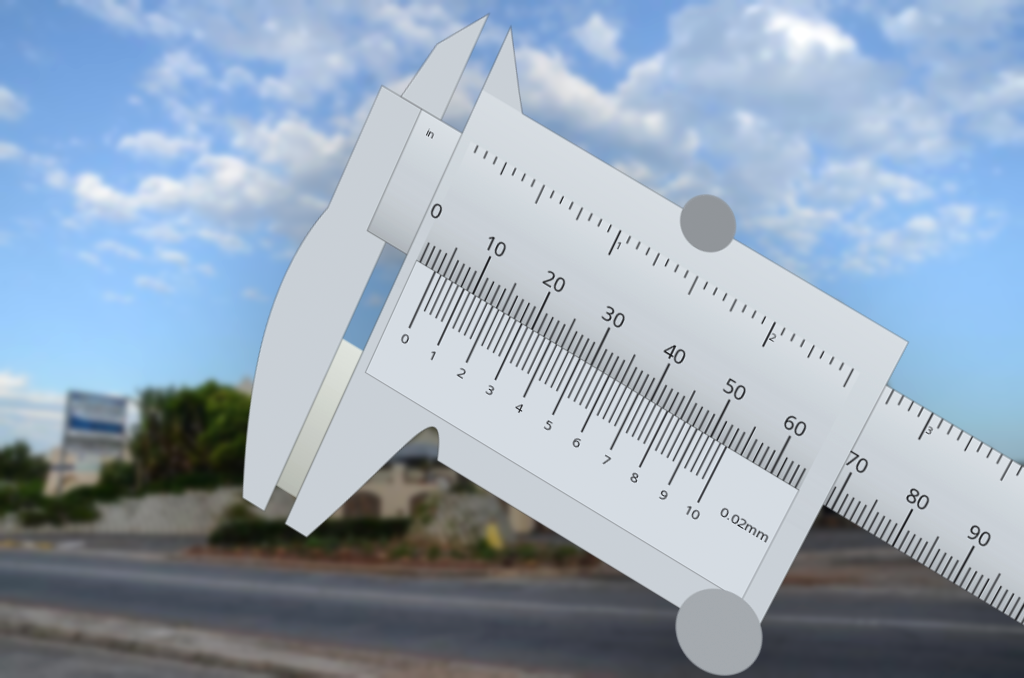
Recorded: 3.6 mm
